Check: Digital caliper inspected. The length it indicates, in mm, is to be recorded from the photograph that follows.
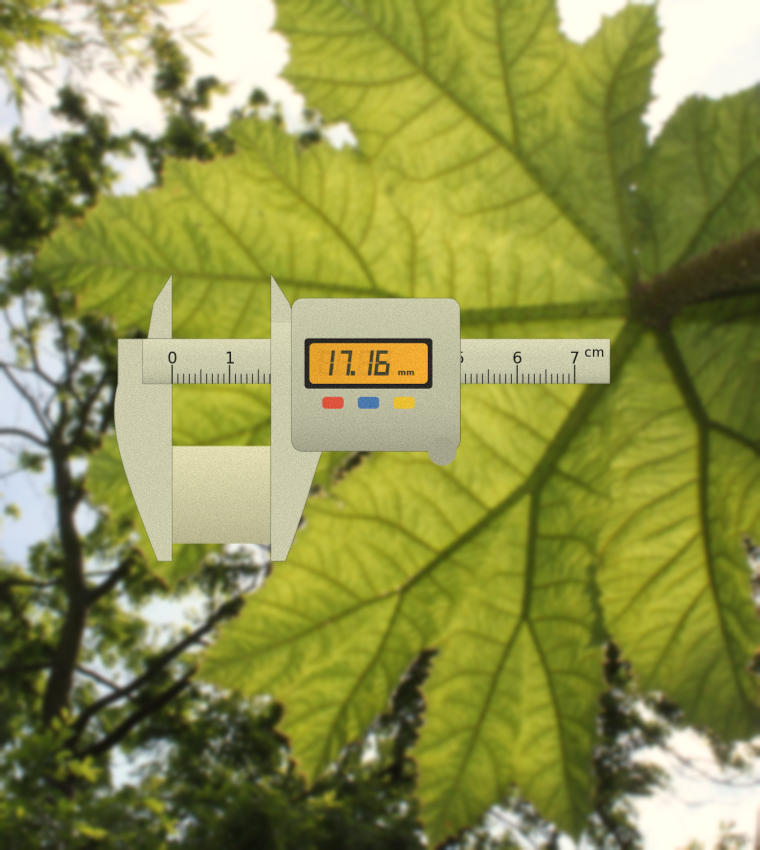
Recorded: 17.16 mm
